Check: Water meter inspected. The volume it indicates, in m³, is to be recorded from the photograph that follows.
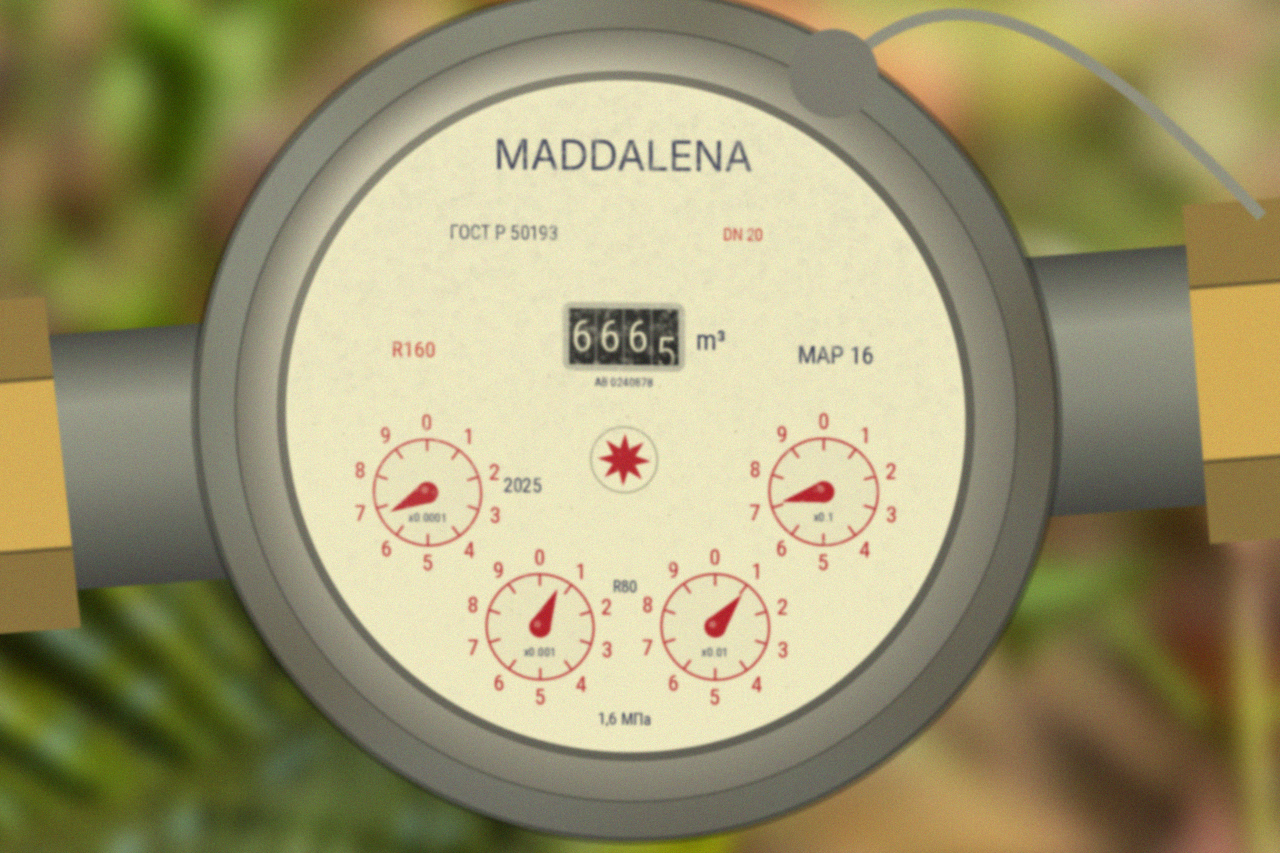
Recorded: 6664.7106 m³
